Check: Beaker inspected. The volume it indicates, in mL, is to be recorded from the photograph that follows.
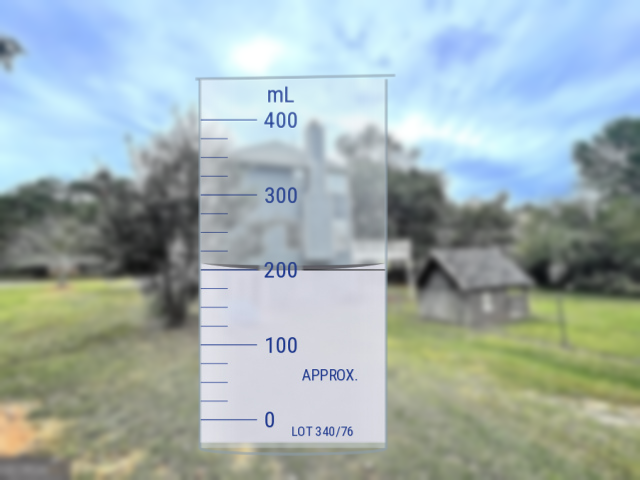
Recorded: 200 mL
